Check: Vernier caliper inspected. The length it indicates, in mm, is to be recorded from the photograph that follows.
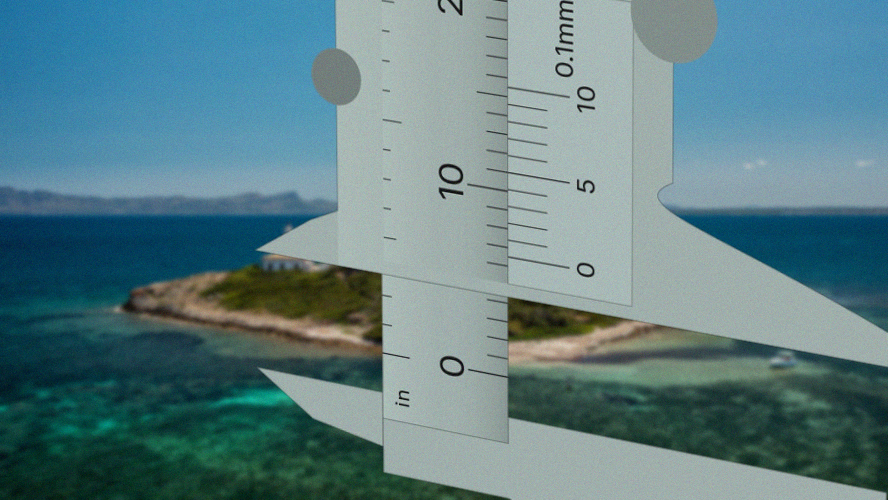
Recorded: 6.5 mm
